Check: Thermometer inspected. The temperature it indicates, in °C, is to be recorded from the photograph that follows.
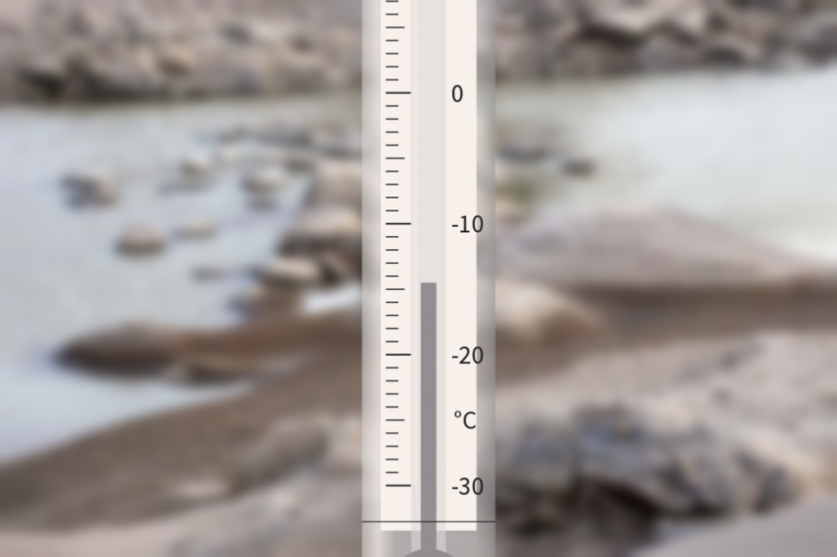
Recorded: -14.5 °C
